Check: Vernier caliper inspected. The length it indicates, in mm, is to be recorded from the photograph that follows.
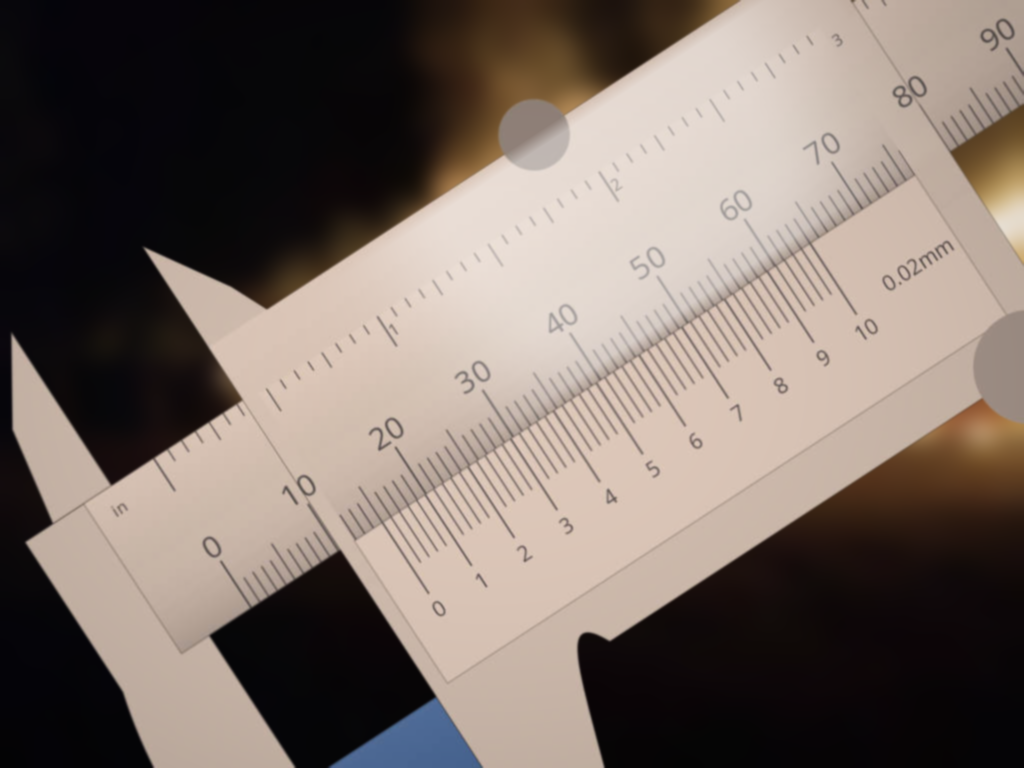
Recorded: 15.0 mm
